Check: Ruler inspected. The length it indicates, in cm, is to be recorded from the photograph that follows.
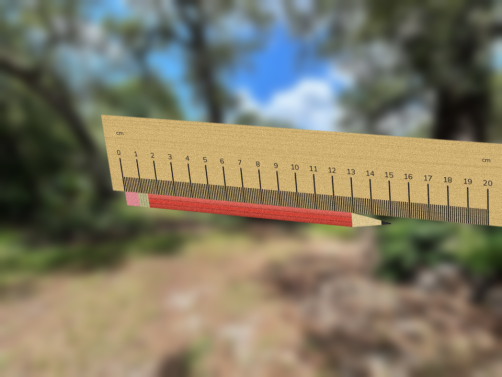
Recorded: 15 cm
